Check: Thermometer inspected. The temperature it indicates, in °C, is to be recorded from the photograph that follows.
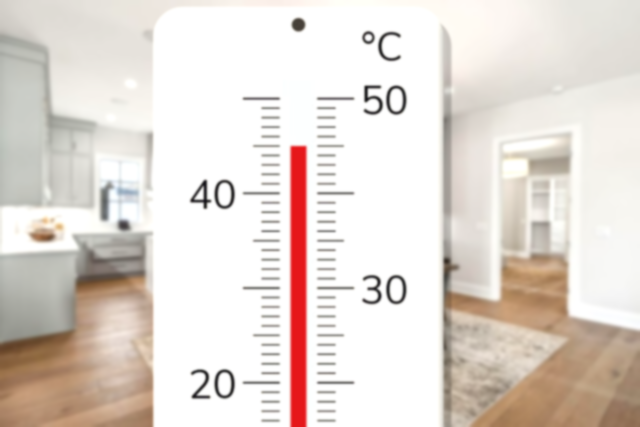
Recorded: 45 °C
